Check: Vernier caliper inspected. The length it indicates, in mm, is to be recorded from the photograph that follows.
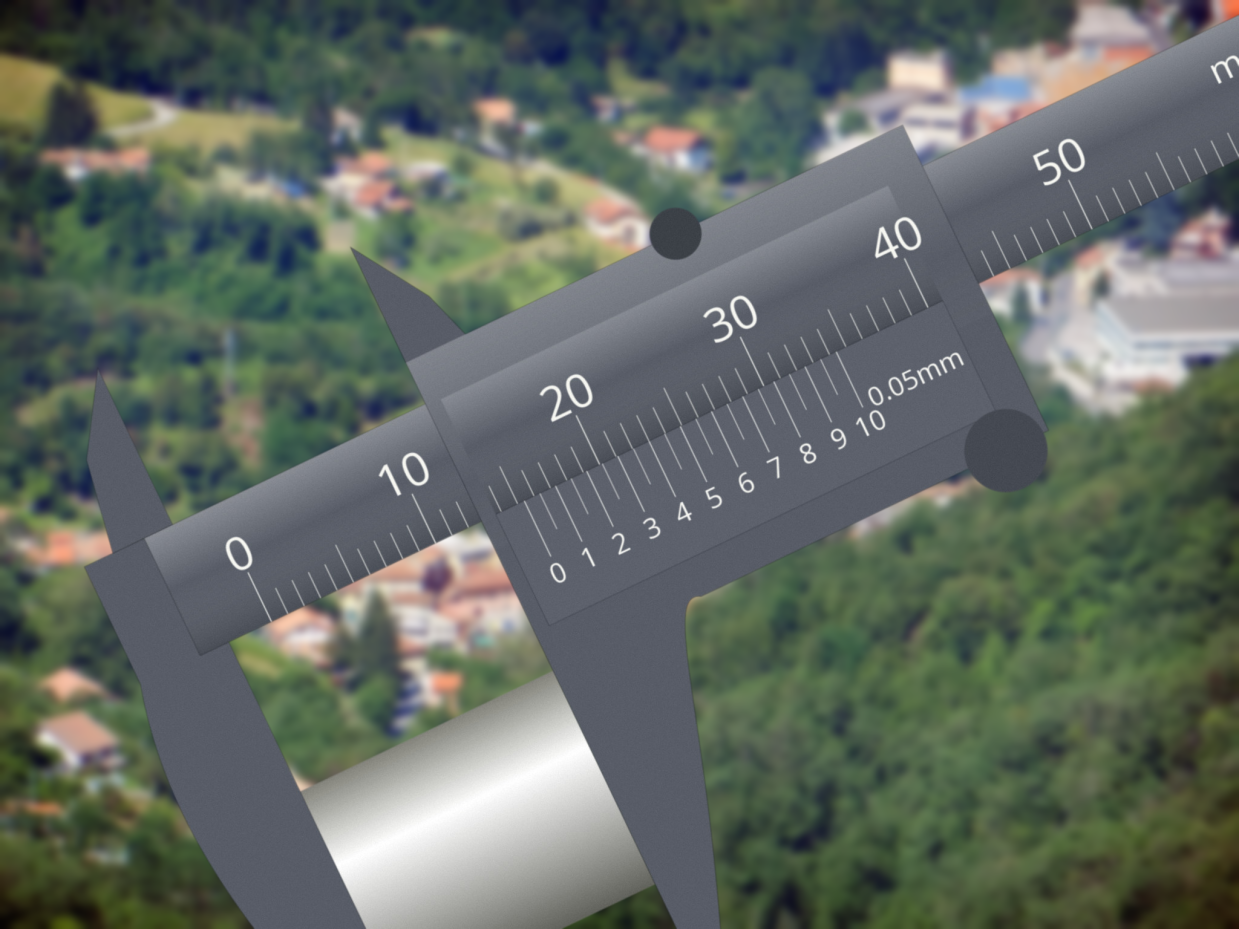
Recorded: 15.4 mm
